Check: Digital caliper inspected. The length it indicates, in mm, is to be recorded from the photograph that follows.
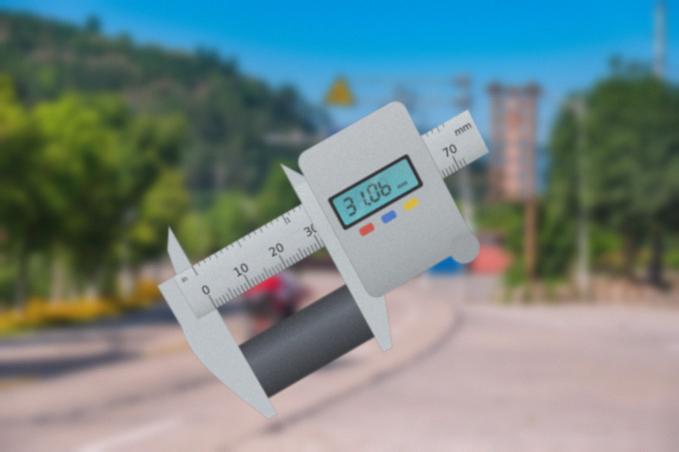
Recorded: 31.06 mm
